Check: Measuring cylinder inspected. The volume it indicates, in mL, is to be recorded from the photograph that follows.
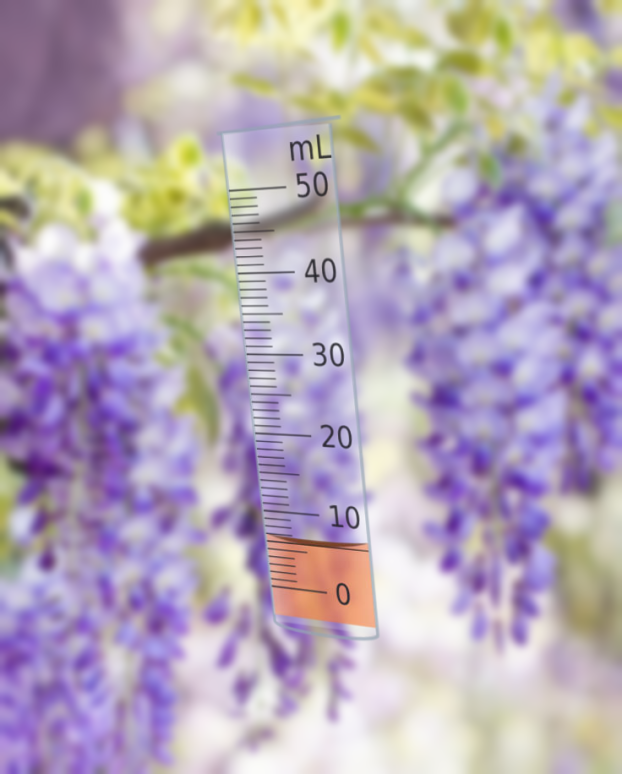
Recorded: 6 mL
